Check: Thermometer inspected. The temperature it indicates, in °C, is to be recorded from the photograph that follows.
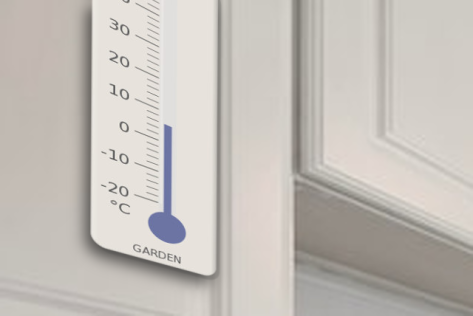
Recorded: 6 °C
